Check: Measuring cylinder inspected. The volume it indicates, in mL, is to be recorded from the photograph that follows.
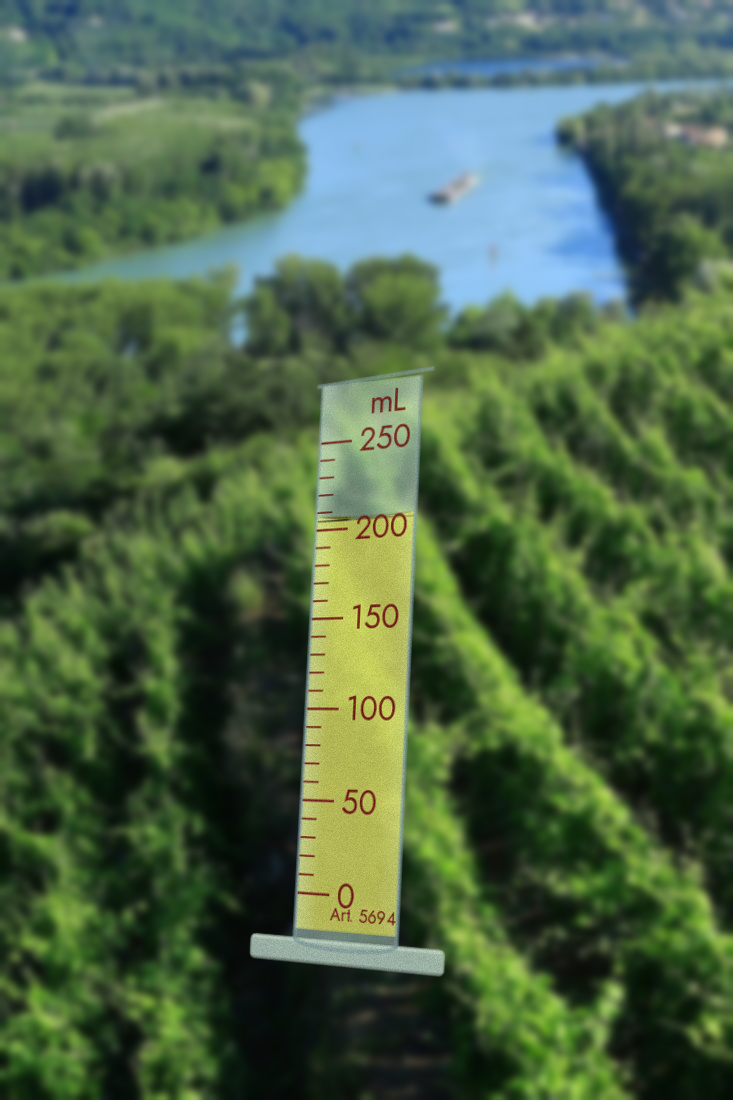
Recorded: 205 mL
